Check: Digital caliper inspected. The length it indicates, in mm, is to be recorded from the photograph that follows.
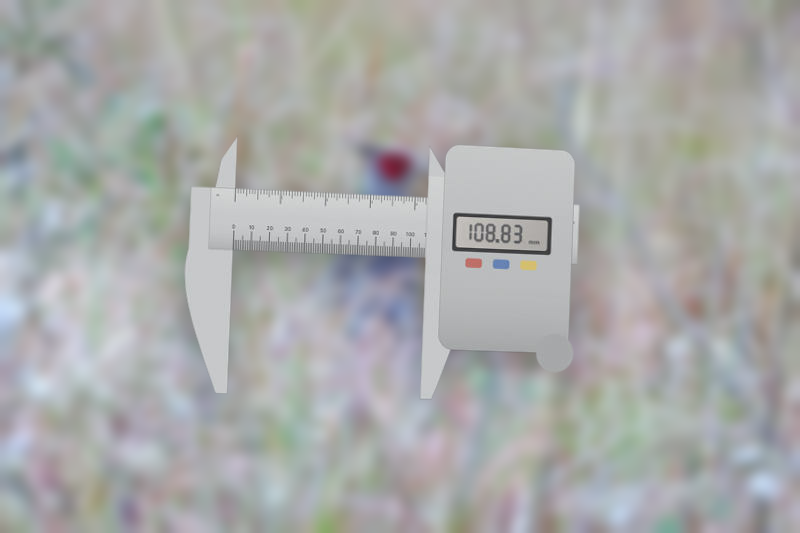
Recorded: 108.83 mm
